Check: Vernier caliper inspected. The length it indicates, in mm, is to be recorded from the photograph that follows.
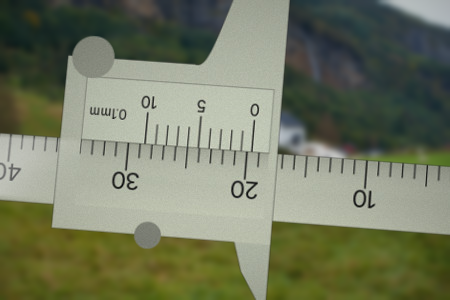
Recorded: 19.6 mm
